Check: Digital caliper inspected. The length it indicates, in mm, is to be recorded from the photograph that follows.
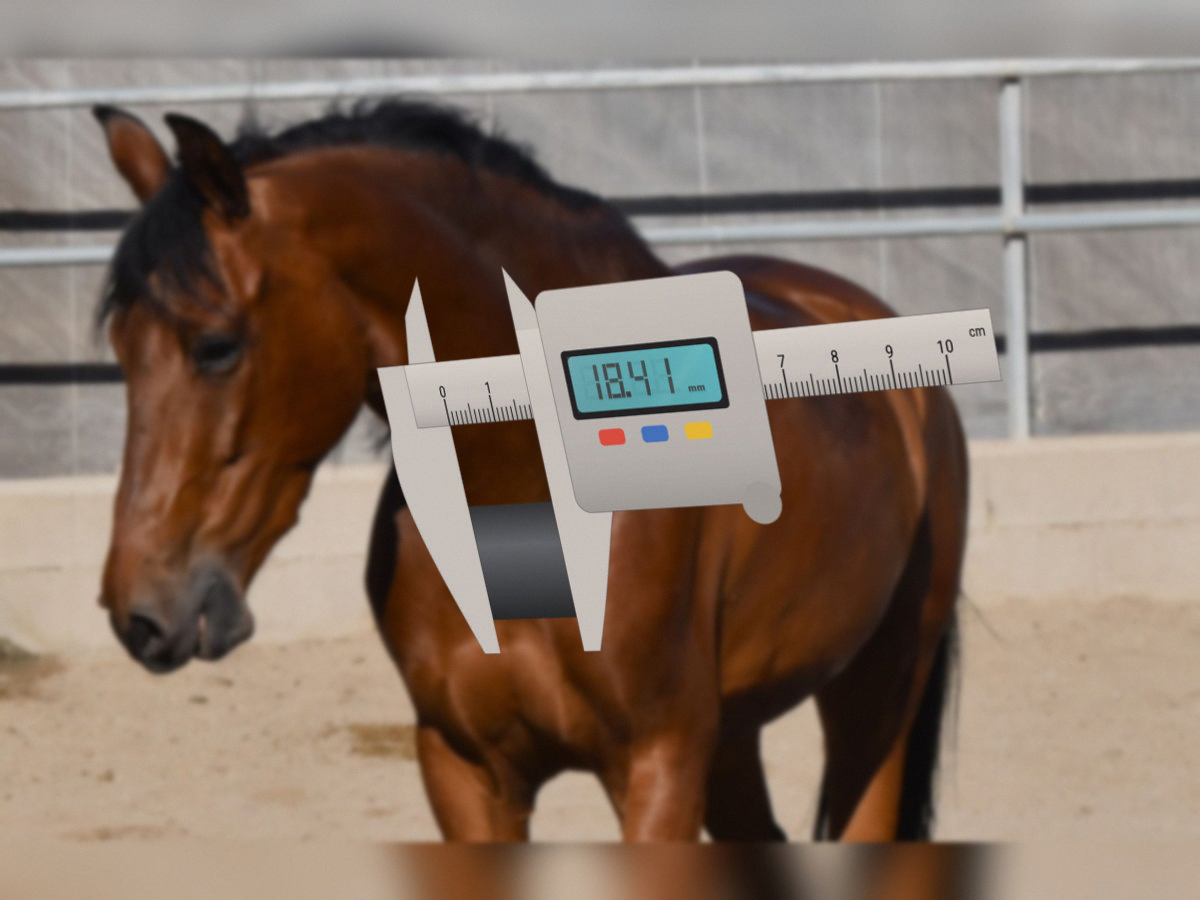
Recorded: 18.41 mm
